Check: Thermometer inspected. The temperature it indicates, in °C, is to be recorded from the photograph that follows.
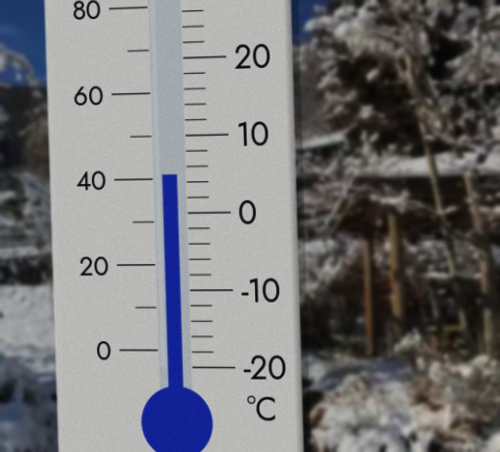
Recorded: 5 °C
